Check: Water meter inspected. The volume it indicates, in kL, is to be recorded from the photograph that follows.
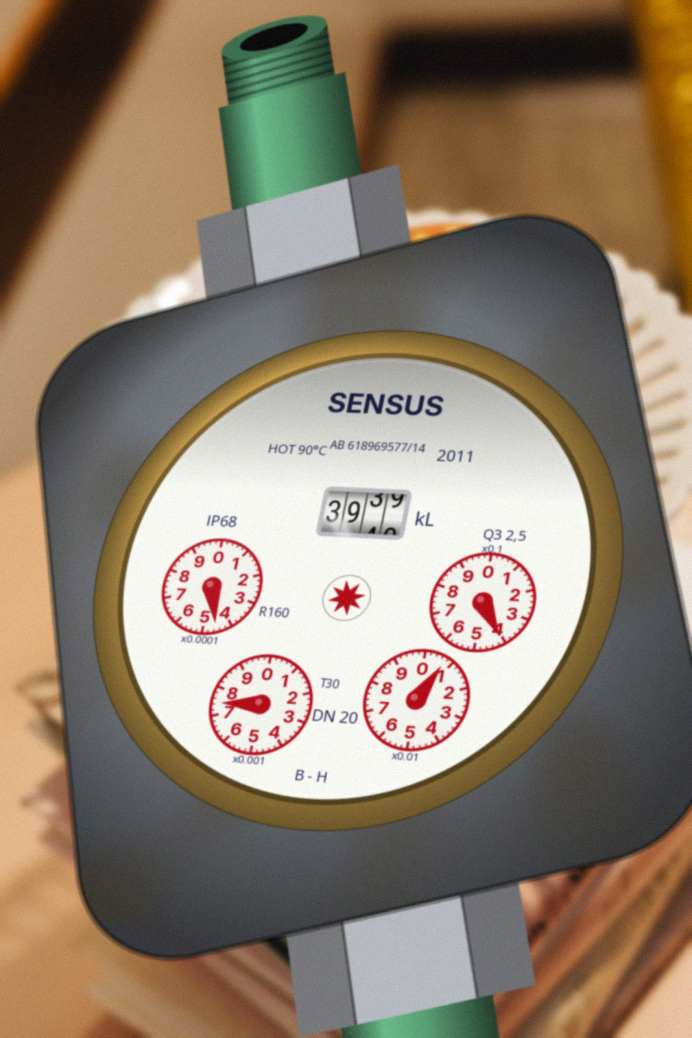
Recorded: 3939.4074 kL
